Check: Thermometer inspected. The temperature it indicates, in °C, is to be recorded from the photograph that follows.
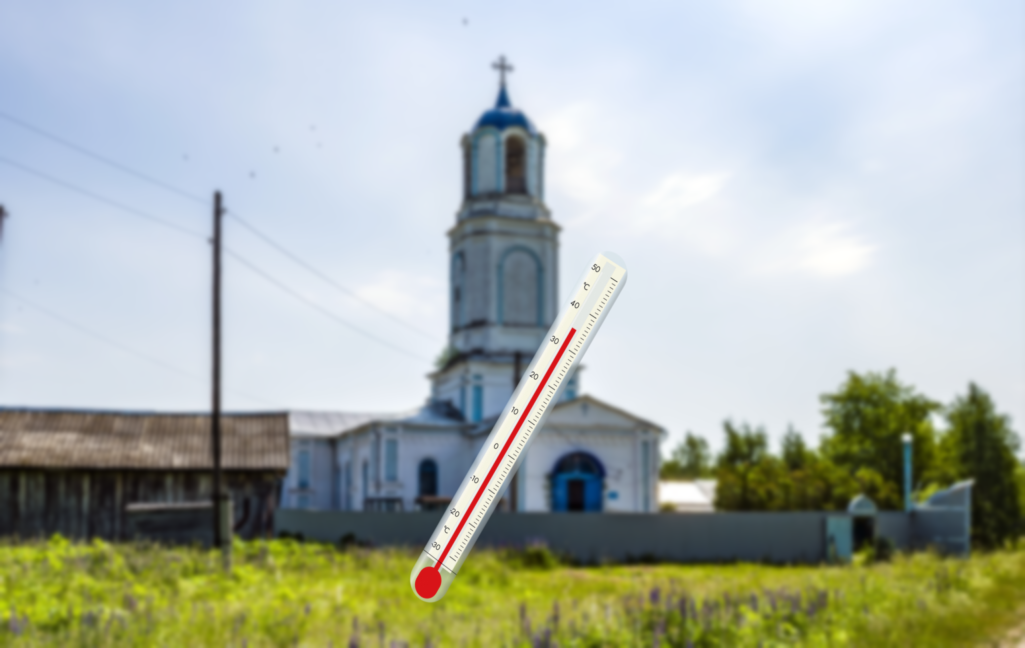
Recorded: 35 °C
